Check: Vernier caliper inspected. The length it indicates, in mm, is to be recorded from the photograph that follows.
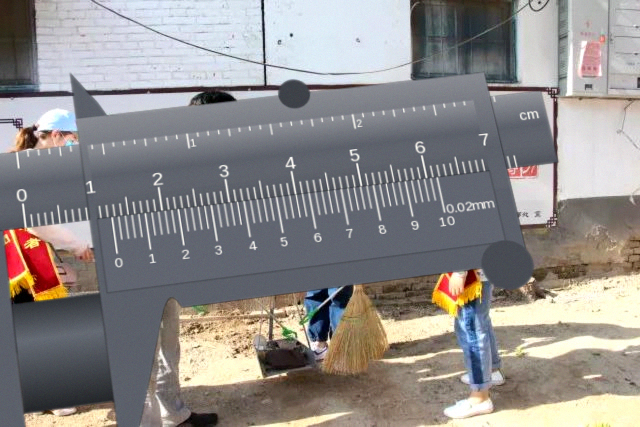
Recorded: 12.6 mm
